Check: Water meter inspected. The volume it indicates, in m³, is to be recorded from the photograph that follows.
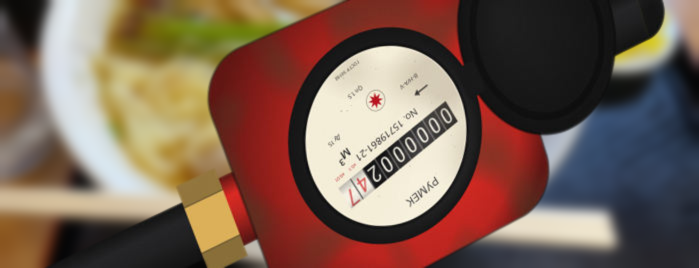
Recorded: 2.47 m³
